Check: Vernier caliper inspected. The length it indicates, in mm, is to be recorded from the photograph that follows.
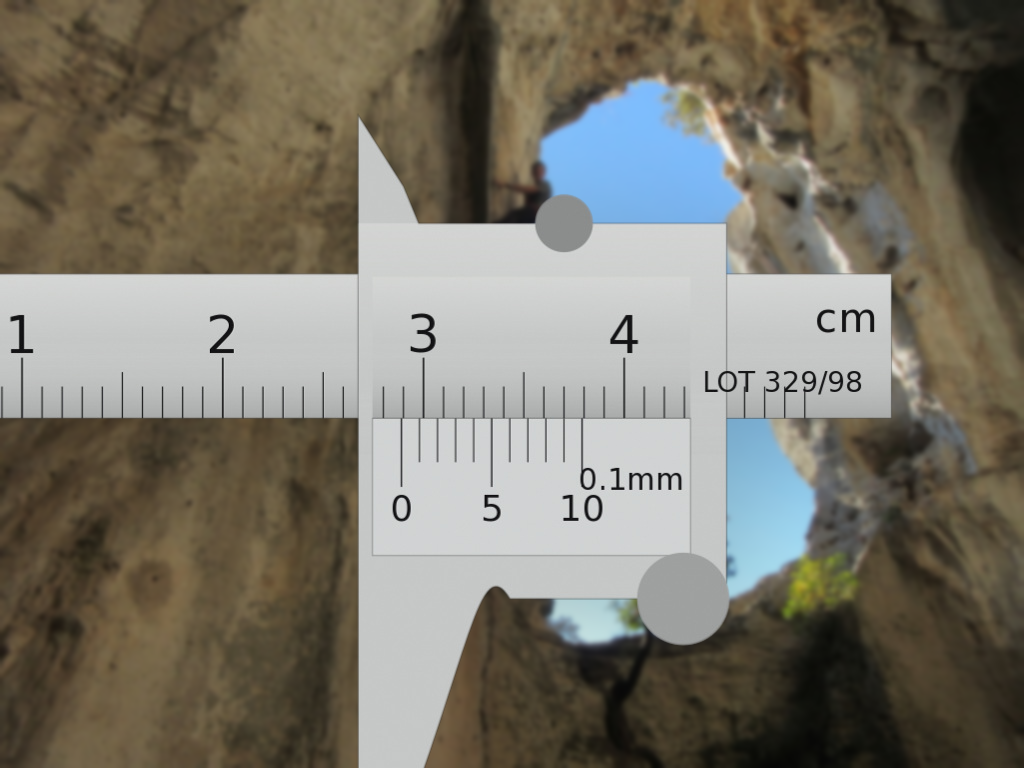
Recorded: 28.9 mm
